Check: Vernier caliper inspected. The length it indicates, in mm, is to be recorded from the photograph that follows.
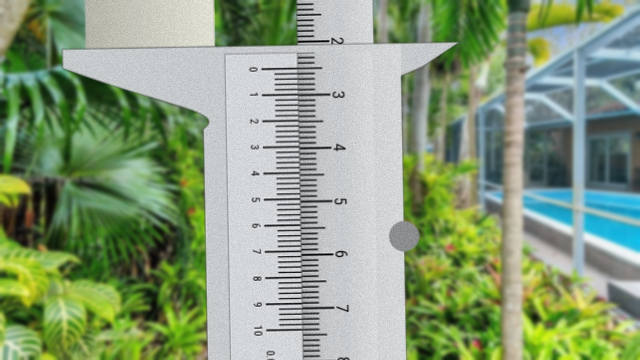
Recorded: 25.0 mm
